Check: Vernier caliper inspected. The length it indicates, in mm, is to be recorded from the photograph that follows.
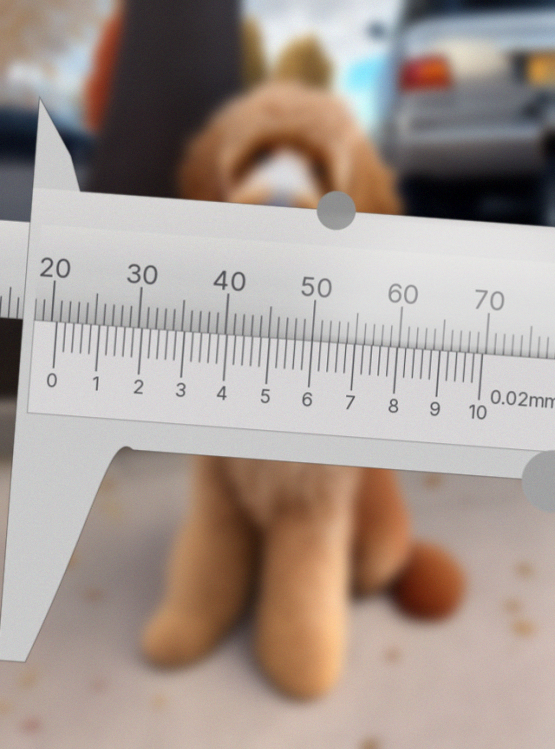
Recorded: 20.6 mm
